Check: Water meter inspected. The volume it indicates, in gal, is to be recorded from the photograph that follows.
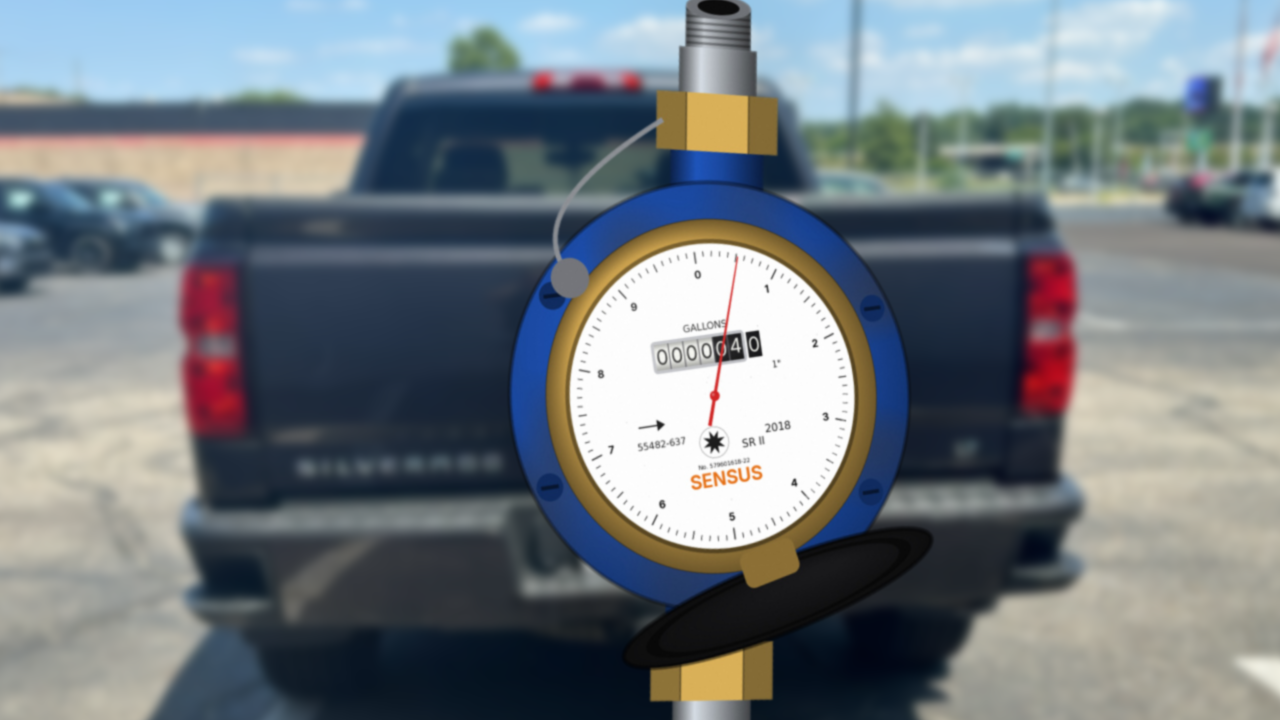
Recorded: 40.5 gal
